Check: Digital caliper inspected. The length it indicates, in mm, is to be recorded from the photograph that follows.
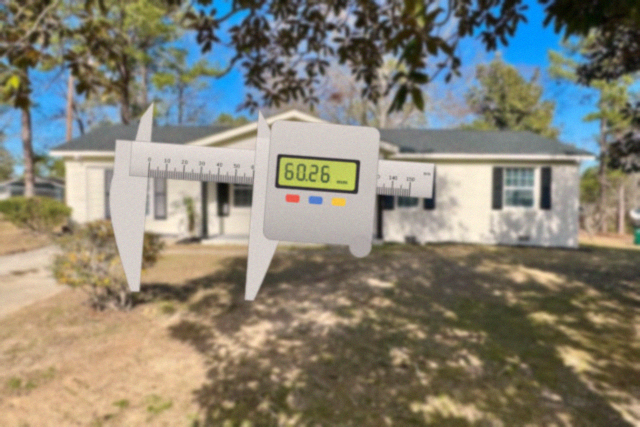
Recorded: 60.26 mm
